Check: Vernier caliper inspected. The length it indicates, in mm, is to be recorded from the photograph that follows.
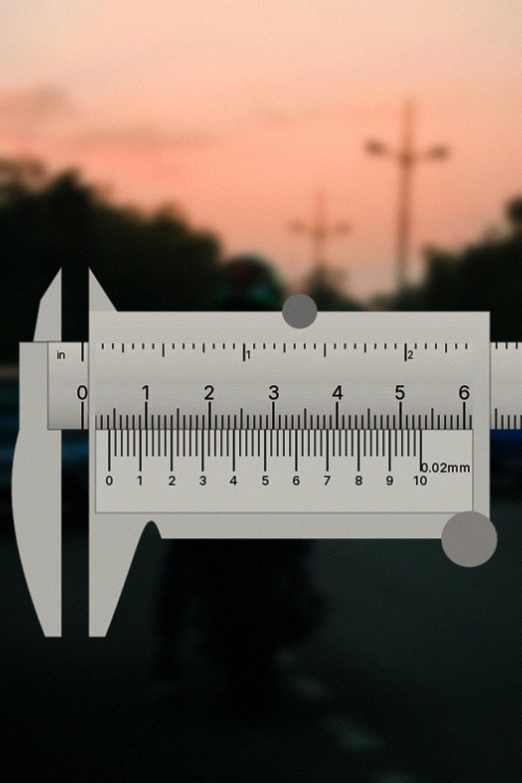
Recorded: 4.2 mm
